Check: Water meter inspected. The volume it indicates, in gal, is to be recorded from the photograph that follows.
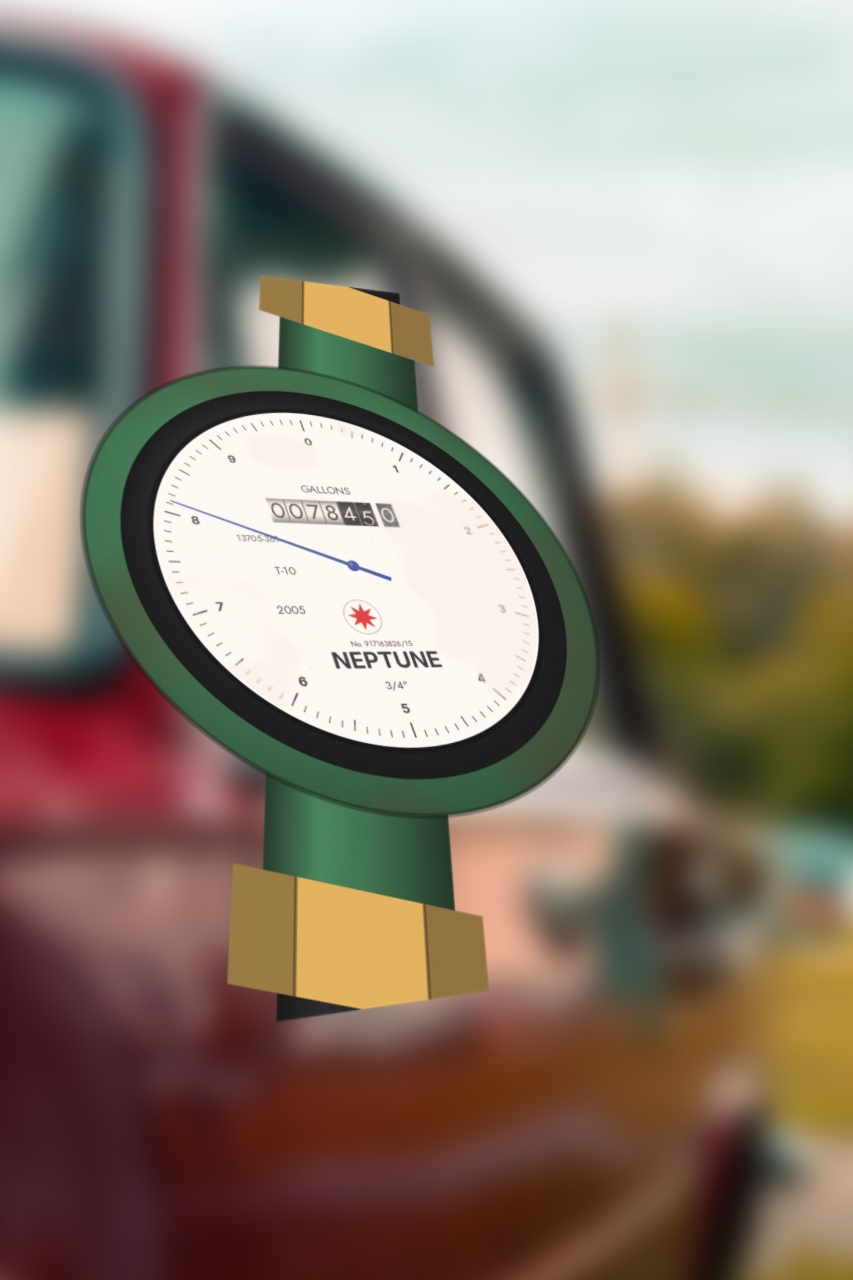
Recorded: 78448.1 gal
